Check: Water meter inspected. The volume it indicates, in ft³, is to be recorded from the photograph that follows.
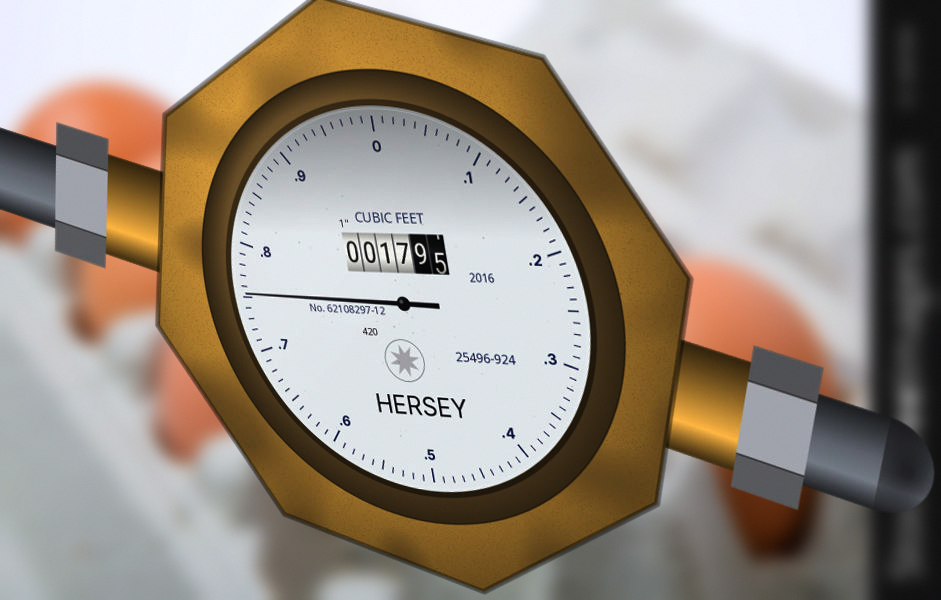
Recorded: 1794.75 ft³
